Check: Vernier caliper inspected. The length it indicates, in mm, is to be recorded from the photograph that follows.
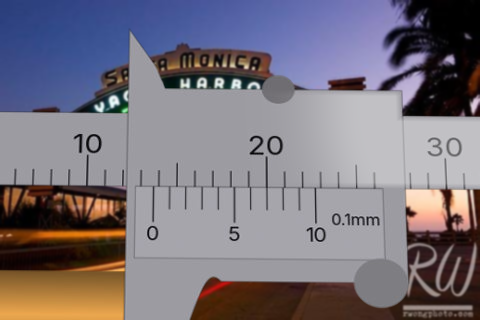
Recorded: 13.7 mm
